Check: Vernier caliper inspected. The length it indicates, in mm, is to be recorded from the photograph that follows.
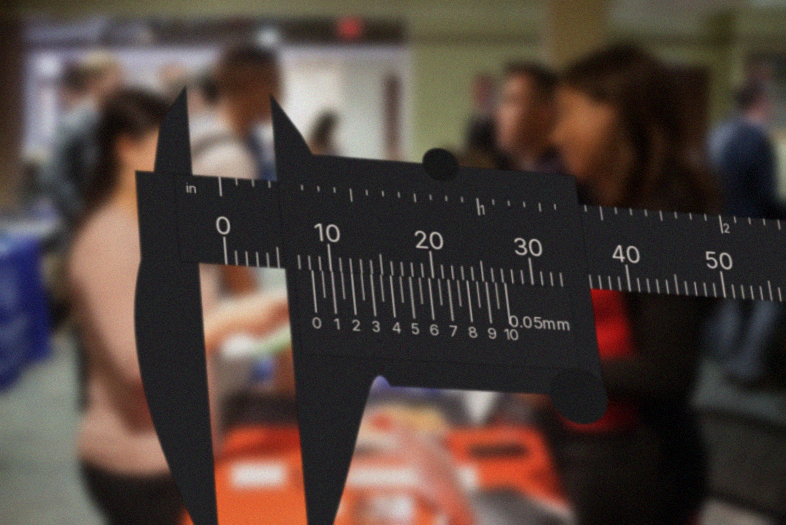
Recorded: 8.2 mm
